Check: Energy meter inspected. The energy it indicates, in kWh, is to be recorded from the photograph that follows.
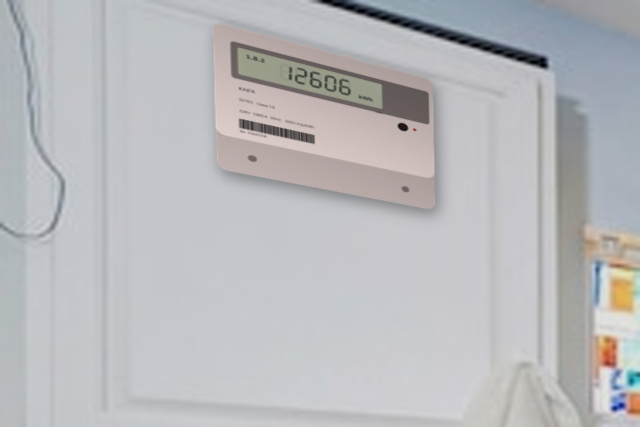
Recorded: 12606 kWh
